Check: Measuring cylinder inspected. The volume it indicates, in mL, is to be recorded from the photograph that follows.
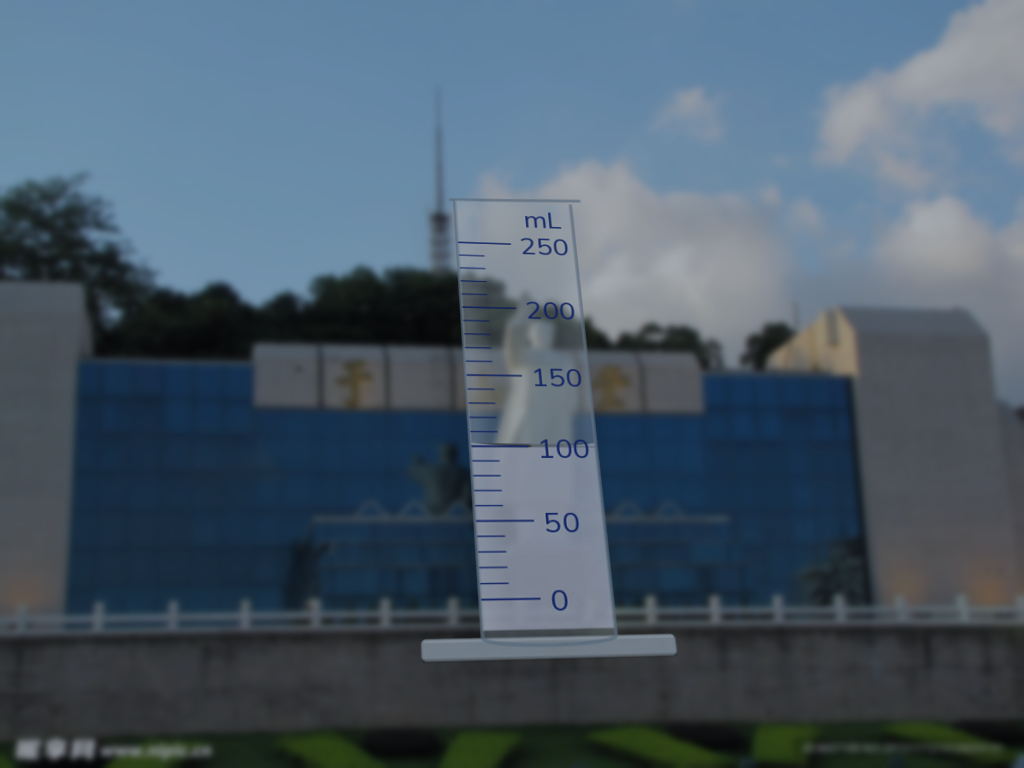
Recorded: 100 mL
